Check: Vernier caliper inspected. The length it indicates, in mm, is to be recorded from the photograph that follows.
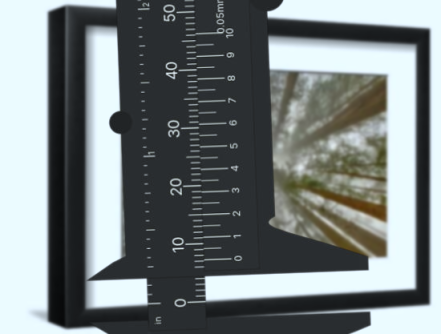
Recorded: 7.2 mm
